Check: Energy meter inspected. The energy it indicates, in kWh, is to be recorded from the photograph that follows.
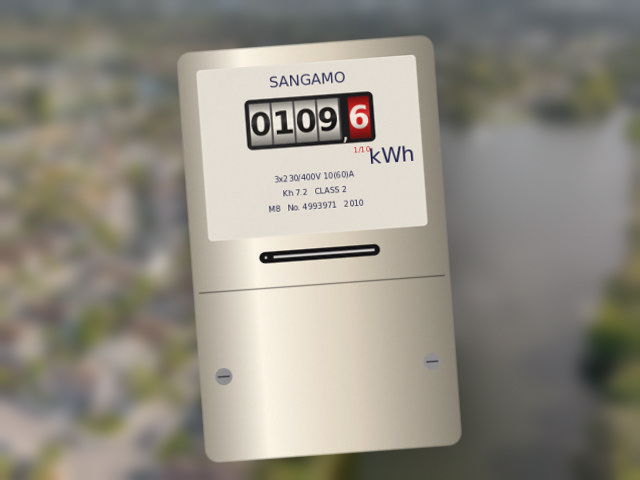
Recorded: 109.6 kWh
